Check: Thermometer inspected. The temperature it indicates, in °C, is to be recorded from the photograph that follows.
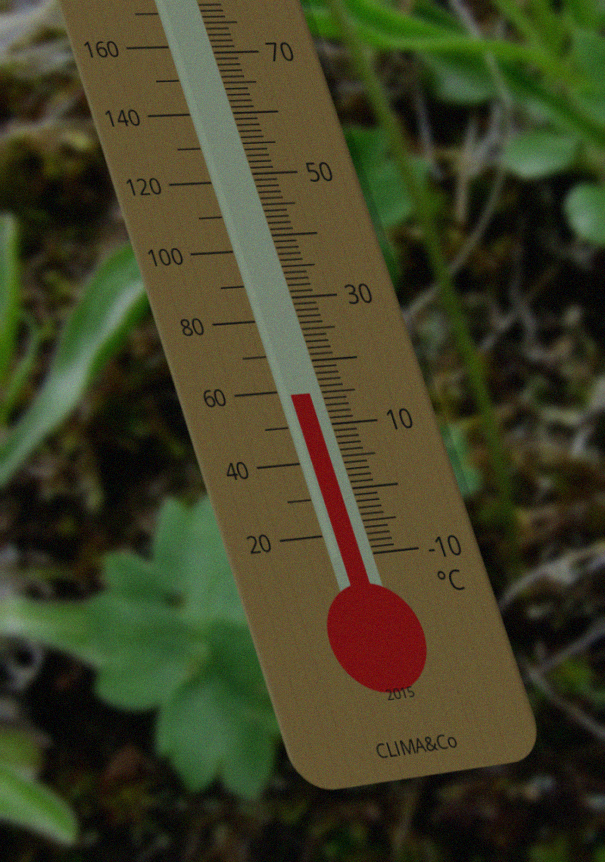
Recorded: 15 °C
